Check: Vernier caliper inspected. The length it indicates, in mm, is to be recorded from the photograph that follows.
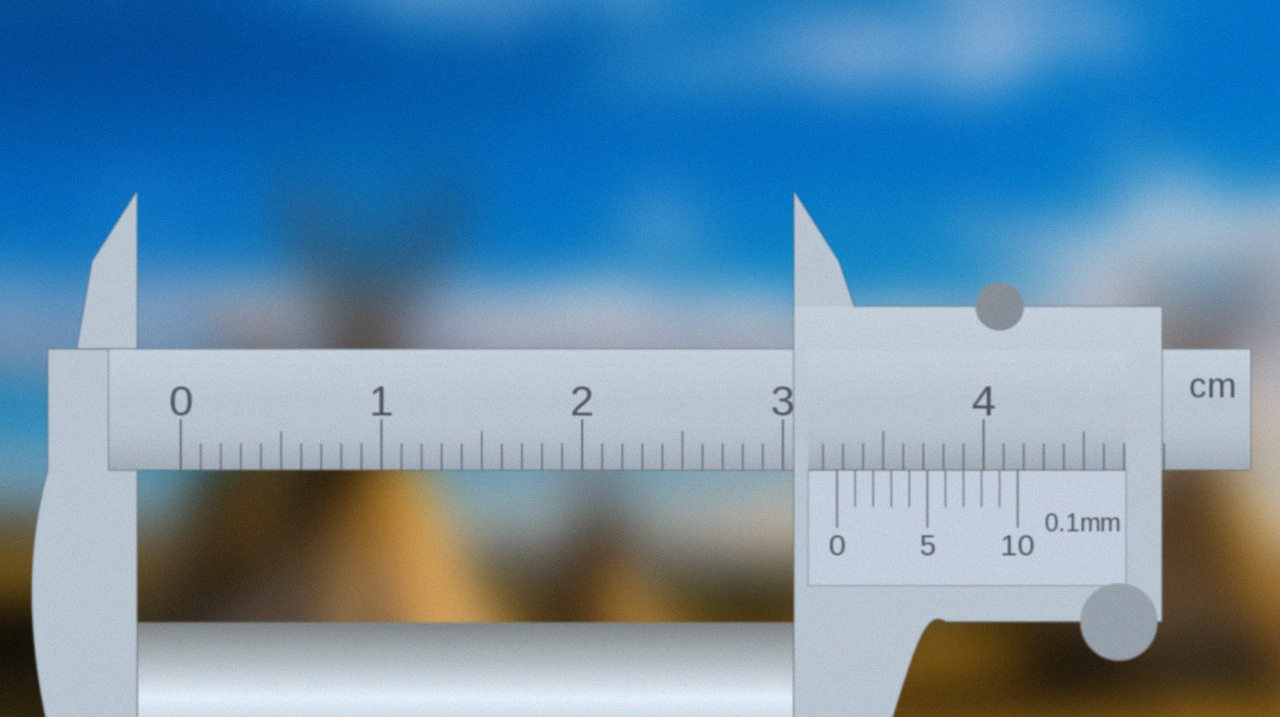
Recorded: 32.7 mm
